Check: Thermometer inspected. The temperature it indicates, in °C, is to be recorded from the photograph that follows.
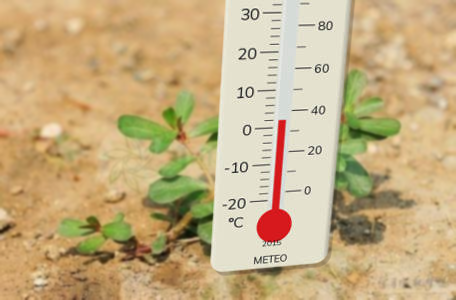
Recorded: 2 °C
